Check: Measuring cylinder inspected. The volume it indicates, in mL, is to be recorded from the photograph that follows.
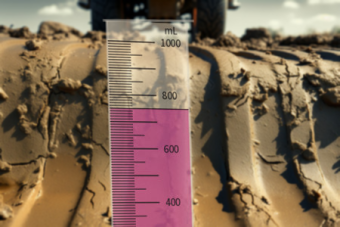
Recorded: 750 mL
